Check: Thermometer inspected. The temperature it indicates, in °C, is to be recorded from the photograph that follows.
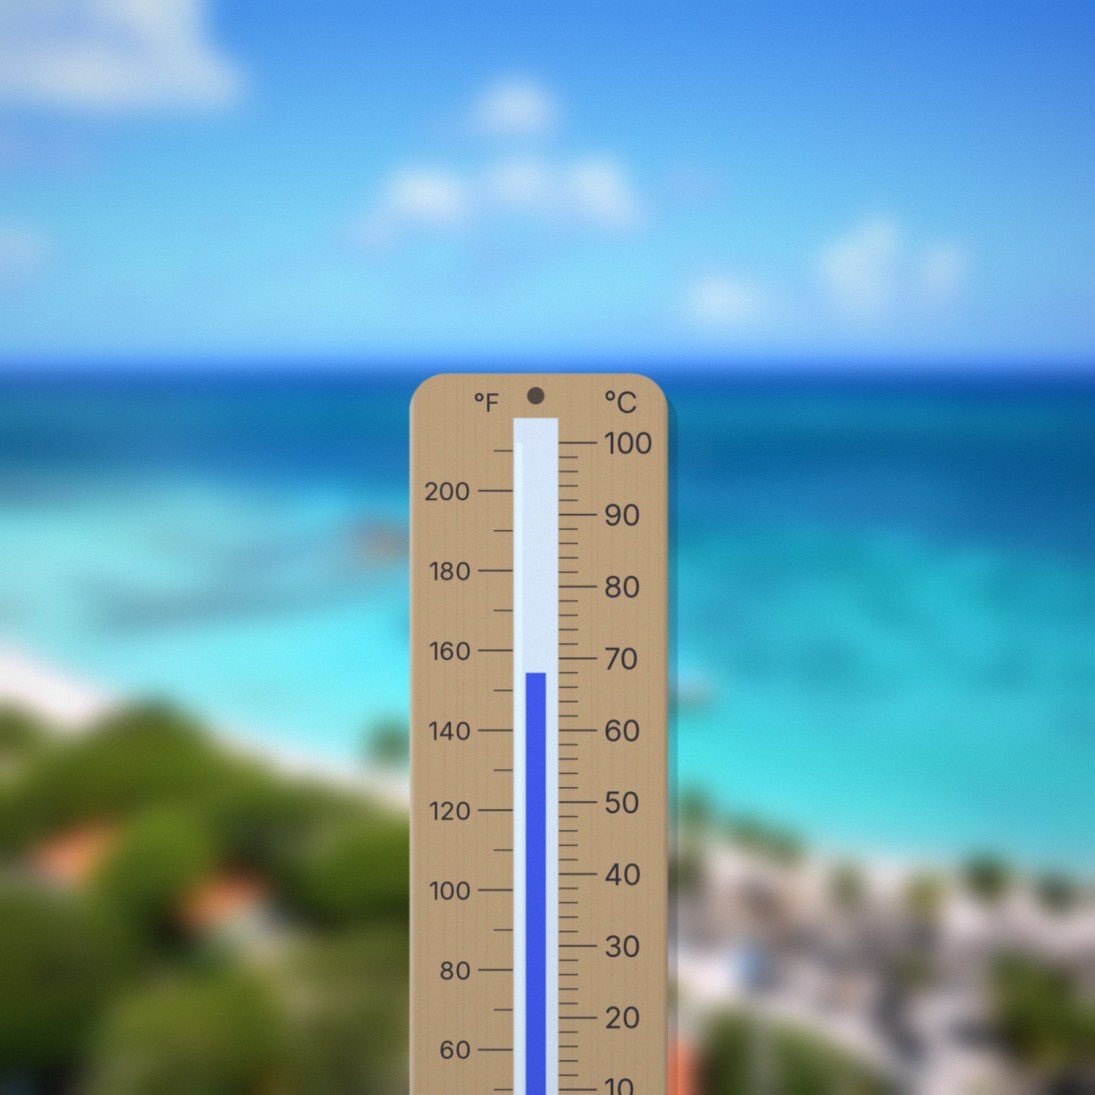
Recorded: 68 °C
